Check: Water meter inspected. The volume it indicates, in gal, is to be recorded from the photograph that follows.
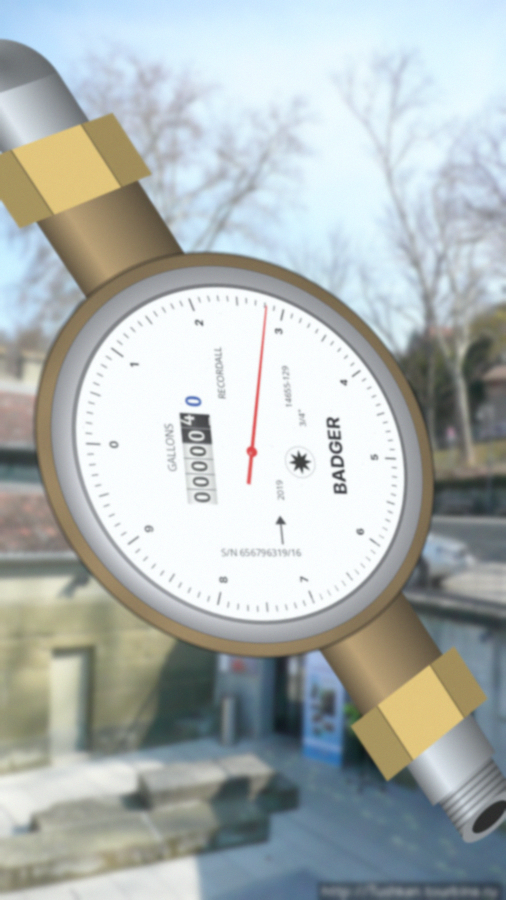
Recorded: 42.8 gal
